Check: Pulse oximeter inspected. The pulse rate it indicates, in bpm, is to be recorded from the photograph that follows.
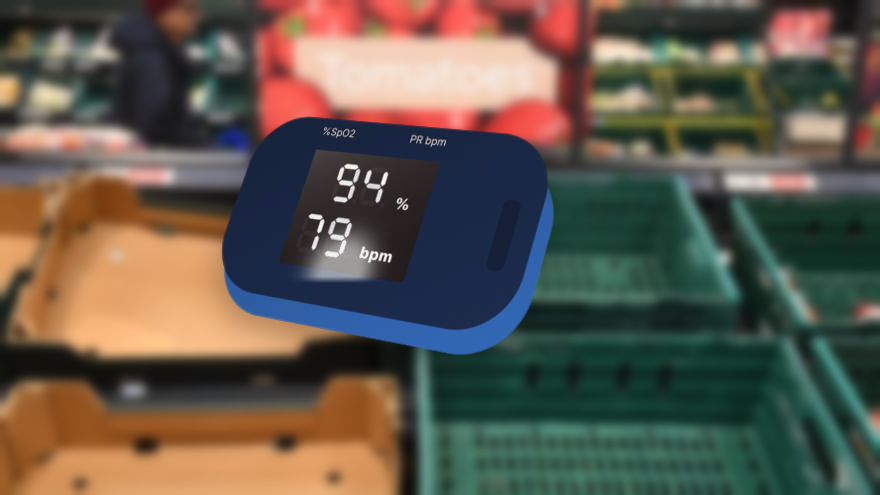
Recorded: 79 bpm
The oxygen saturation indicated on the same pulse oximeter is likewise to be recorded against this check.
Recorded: 94 %
